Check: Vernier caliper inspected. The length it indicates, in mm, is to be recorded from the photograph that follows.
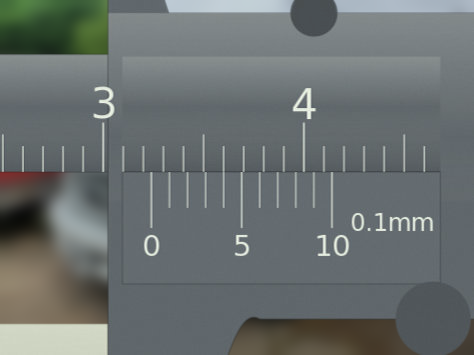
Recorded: 32.4 mm
